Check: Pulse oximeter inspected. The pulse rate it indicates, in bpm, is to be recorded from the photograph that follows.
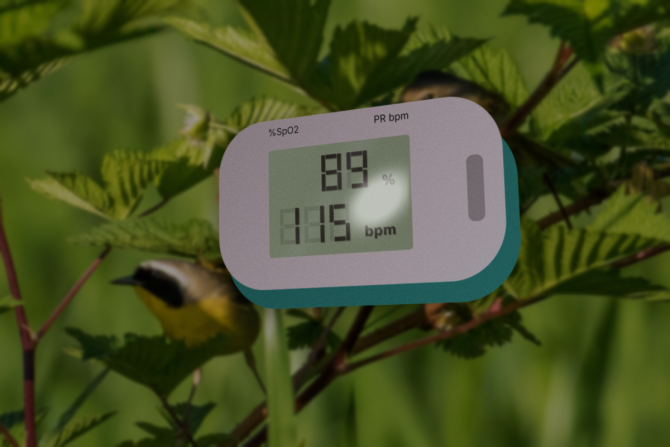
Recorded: 115 bpm
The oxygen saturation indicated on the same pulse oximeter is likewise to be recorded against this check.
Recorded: 89 %
